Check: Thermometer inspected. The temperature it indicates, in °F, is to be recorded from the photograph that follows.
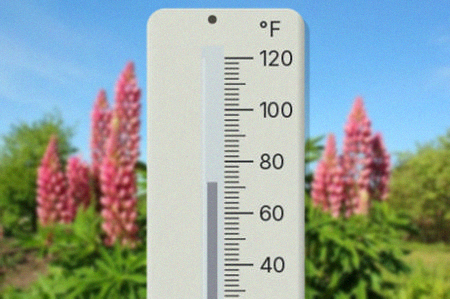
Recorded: 72 °F
